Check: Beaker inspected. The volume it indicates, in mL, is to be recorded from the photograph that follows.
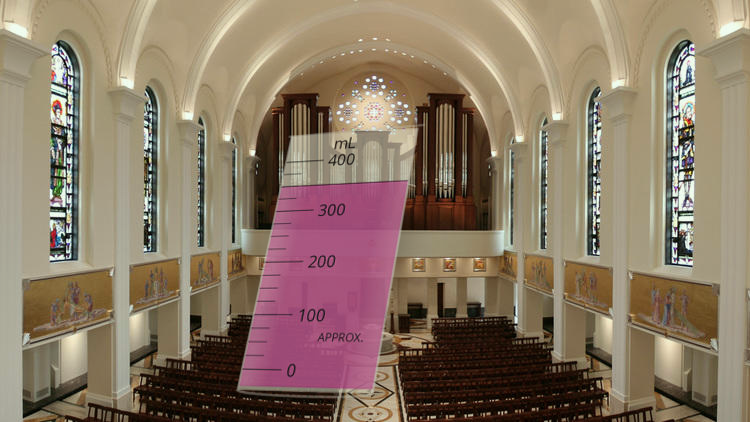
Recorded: 350 mL
